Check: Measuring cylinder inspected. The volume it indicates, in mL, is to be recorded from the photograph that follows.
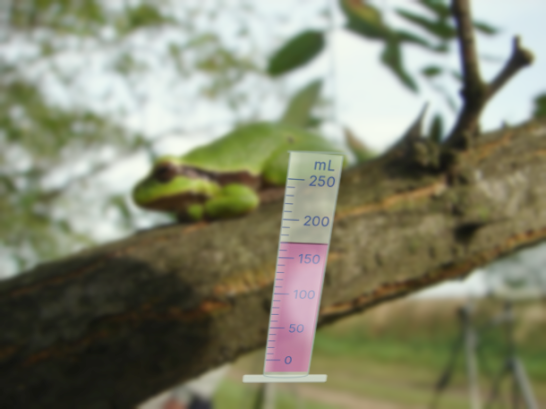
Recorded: 170 mL
